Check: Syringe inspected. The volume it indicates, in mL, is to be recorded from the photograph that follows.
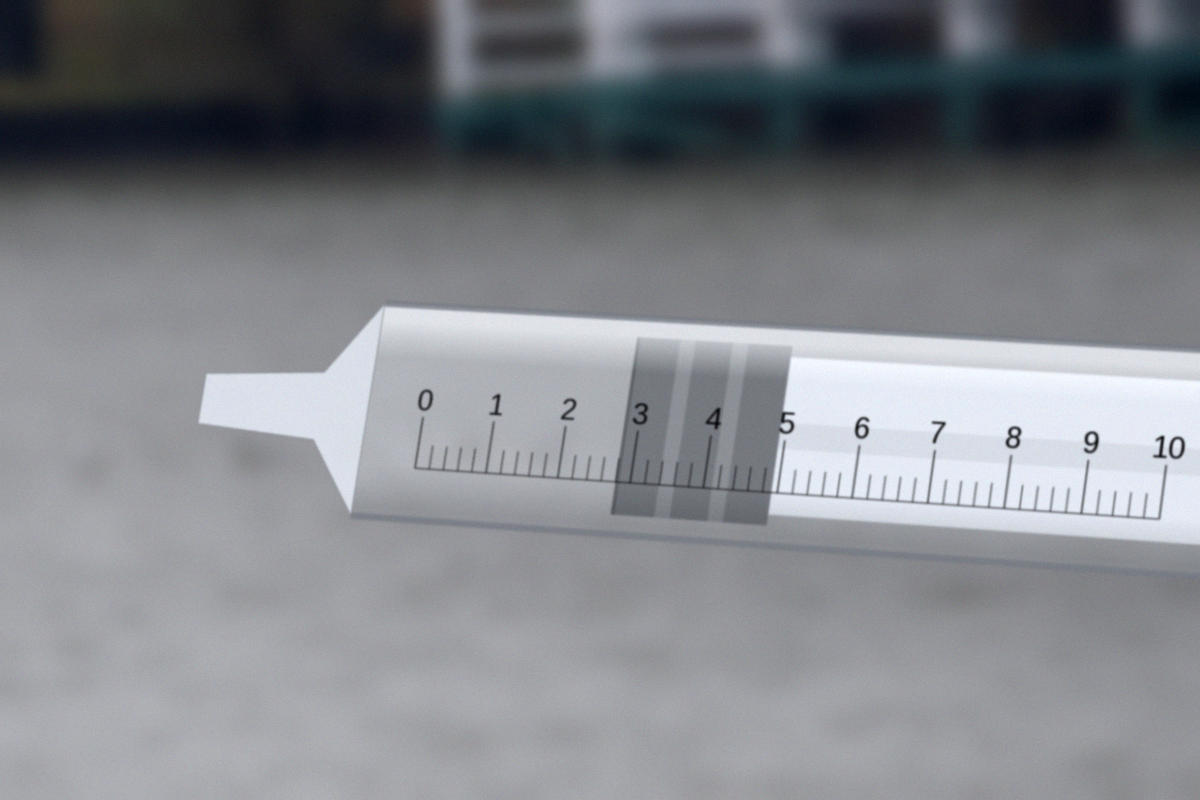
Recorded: 2.8 mL
